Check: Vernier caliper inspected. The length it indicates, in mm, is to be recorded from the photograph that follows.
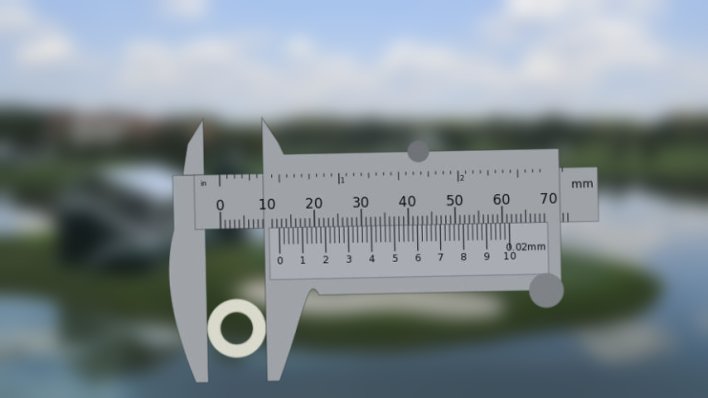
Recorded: 12.5 mm
